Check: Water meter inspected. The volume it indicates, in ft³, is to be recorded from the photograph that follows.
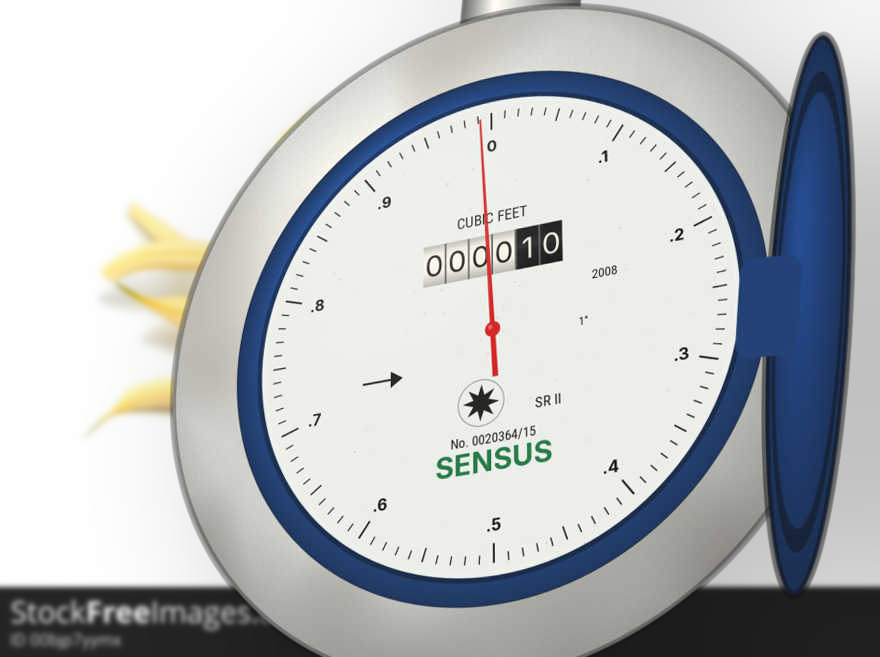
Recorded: 9.99 ft³
